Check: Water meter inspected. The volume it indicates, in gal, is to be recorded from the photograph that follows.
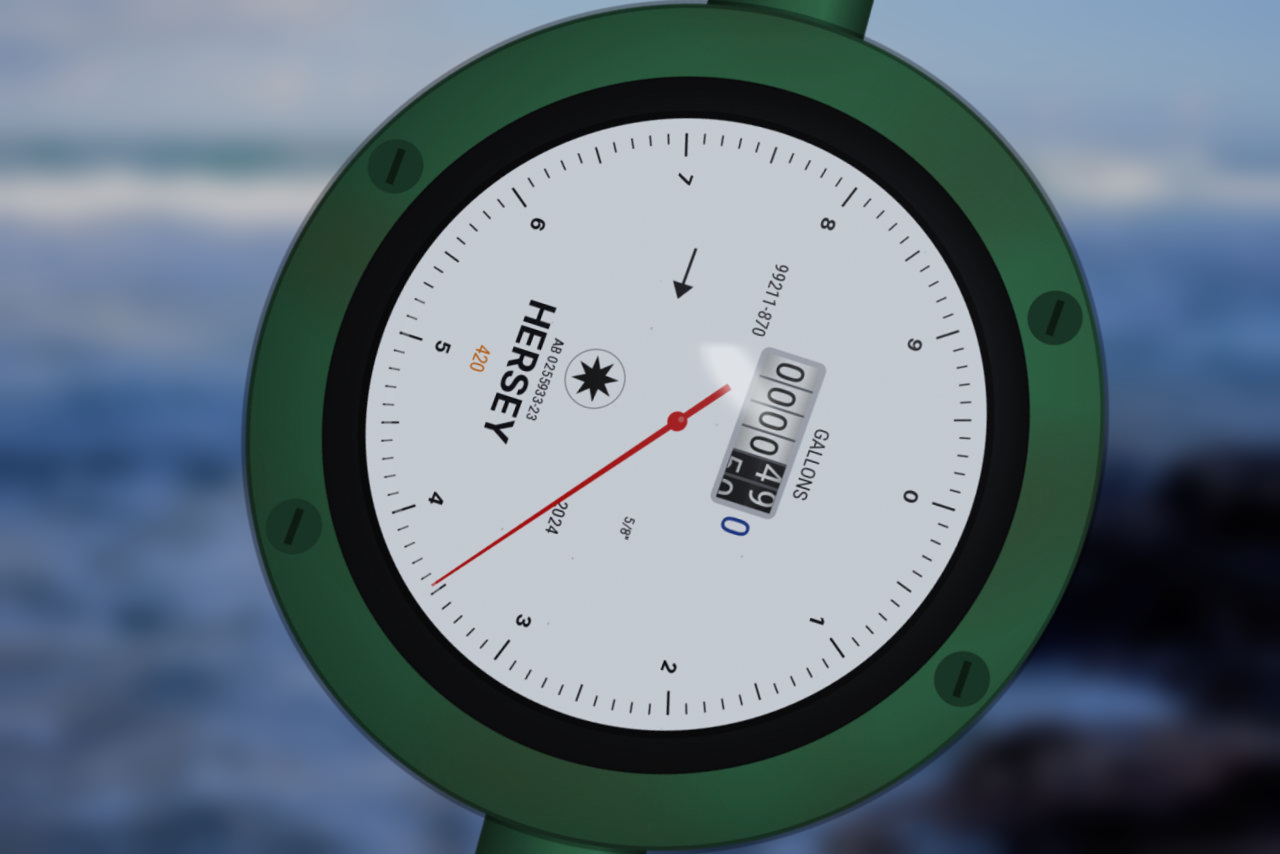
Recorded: 493.5 gal
